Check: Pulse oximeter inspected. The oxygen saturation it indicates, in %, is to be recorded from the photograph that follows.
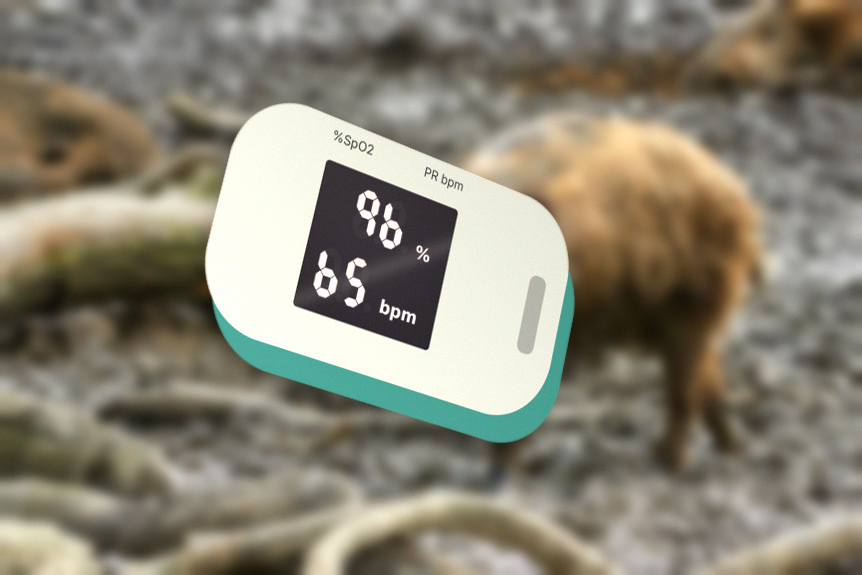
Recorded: 96 %
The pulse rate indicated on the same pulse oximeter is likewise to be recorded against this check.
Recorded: 65 bpm
